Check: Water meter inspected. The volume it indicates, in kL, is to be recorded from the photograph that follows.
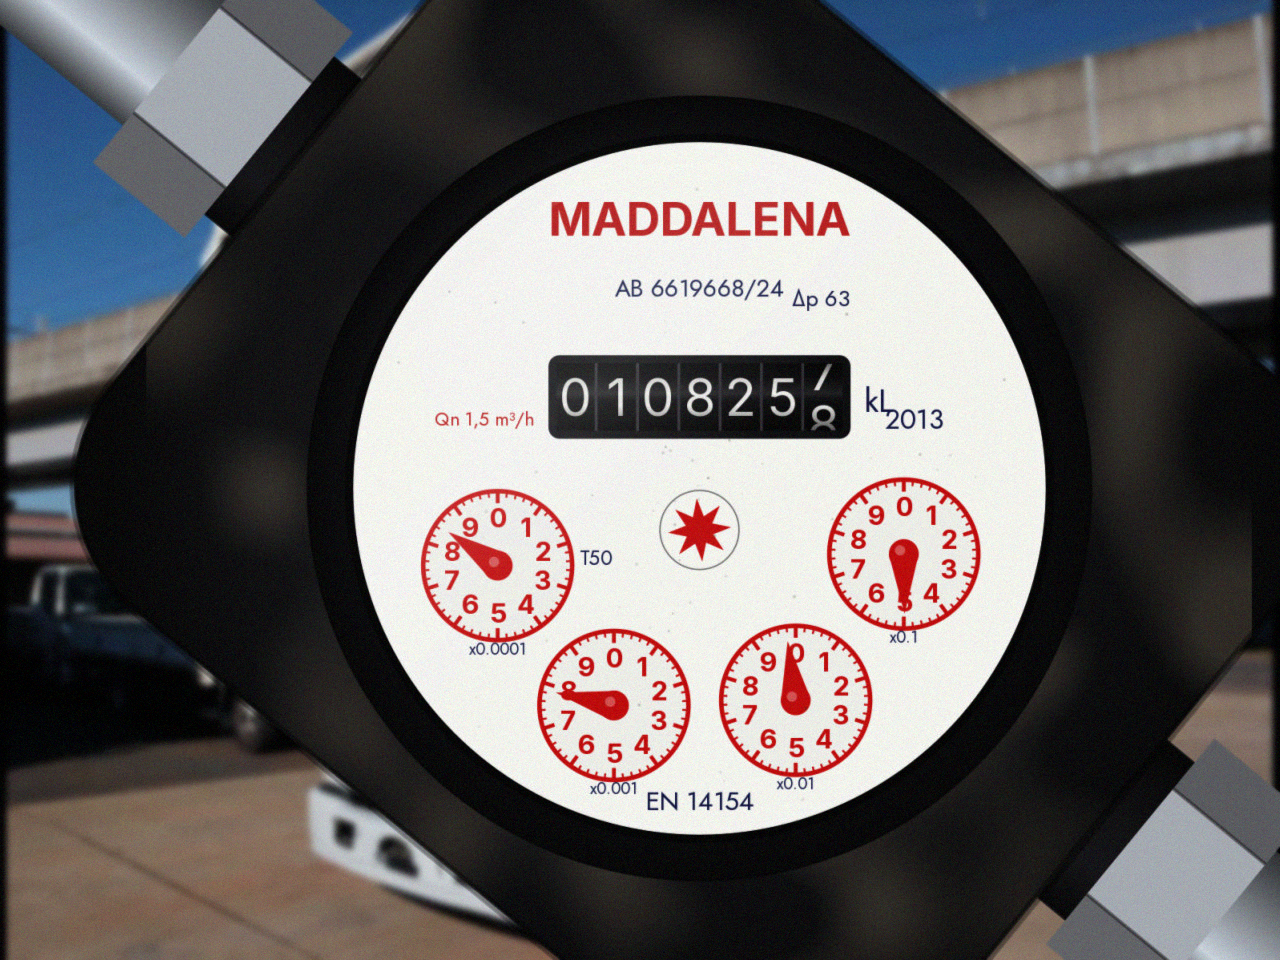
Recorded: 108257.4978 kL
